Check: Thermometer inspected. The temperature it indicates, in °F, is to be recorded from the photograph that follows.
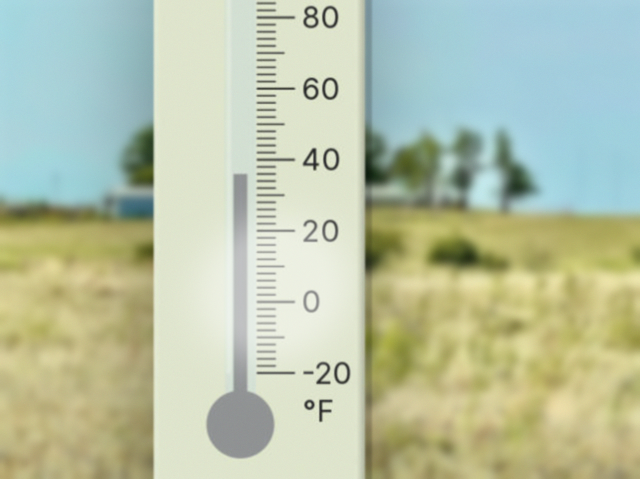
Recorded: 36 °F
